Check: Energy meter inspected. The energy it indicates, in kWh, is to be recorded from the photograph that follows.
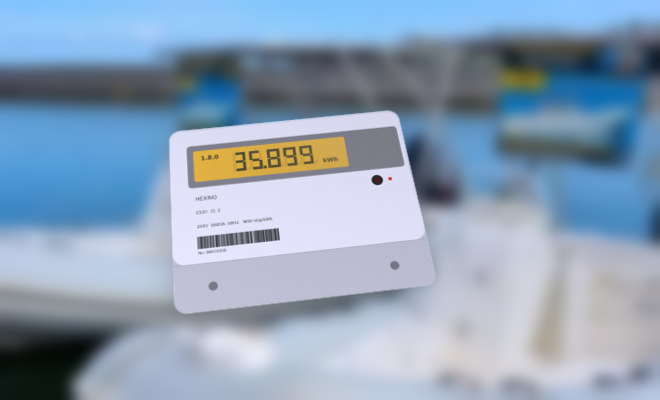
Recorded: 35.899 kWh
